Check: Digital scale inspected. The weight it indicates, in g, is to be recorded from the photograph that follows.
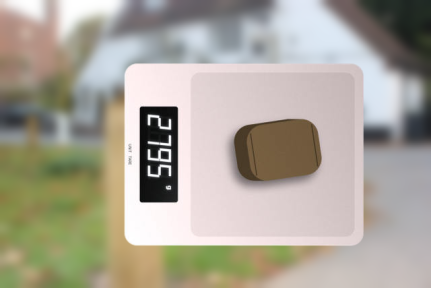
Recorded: 2795 g
